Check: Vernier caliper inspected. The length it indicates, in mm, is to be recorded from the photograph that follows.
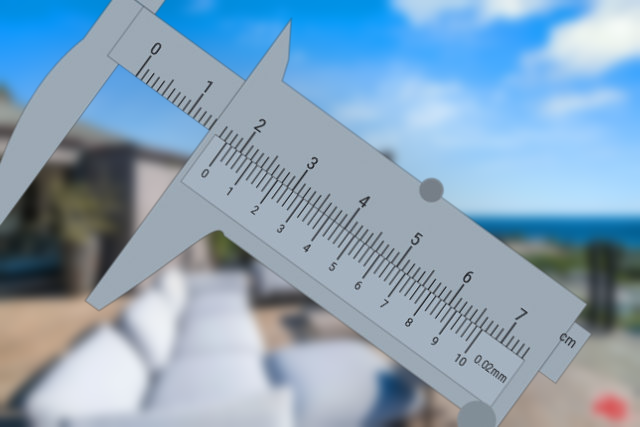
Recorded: 17.4 mm
